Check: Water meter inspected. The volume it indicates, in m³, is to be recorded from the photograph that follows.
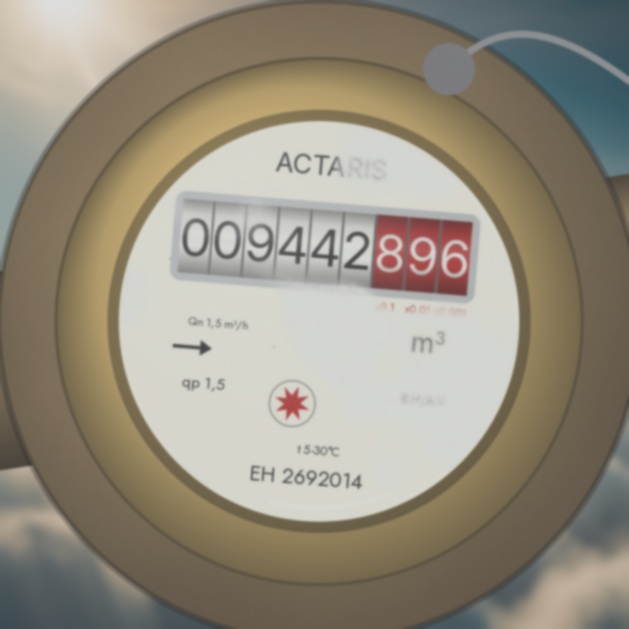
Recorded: 9442.896 m³
